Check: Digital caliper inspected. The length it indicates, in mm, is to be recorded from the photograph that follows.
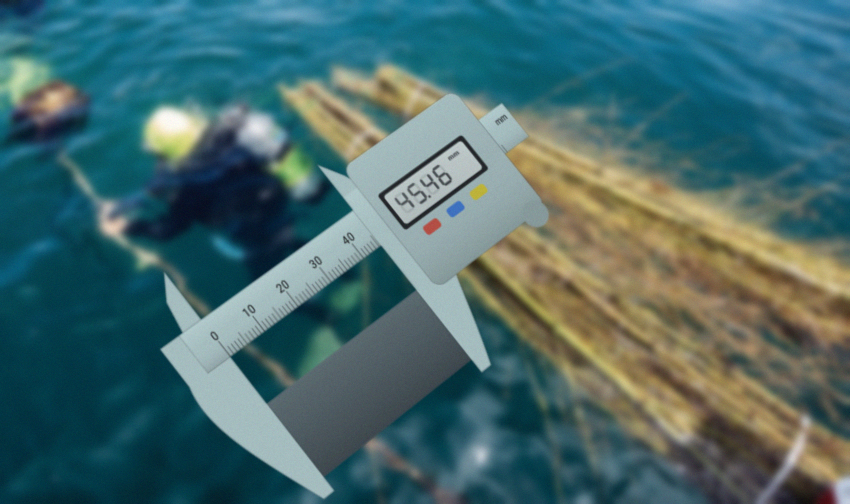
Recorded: 45.46 mm
